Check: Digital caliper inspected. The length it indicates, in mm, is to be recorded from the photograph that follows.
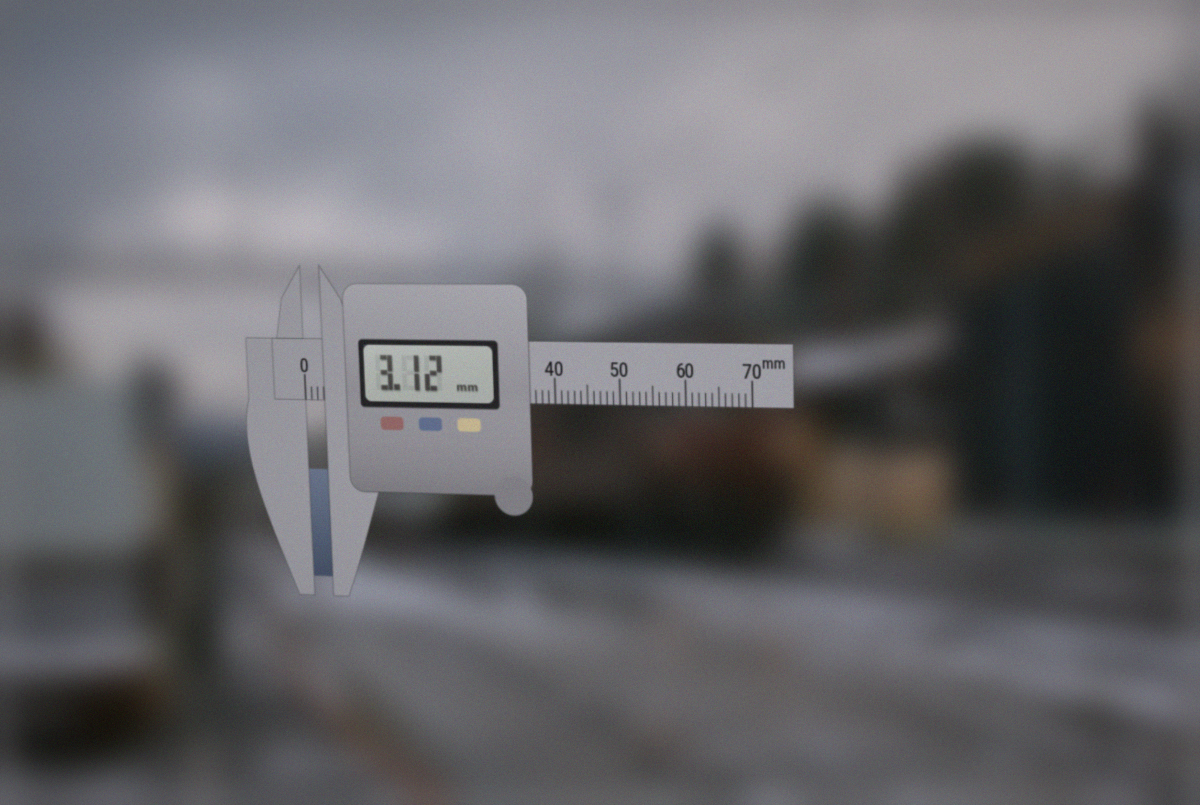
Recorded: 3.12 mm
